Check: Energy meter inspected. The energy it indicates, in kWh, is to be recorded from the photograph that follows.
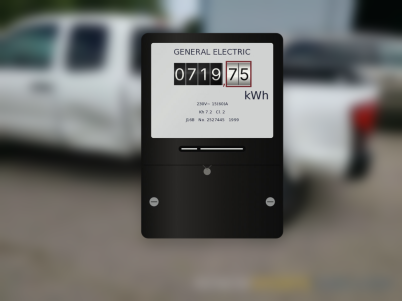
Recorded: 719.75 kWh
